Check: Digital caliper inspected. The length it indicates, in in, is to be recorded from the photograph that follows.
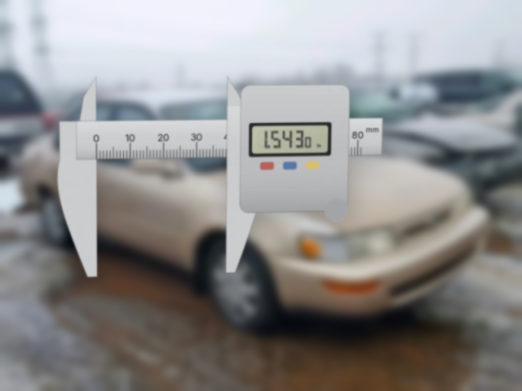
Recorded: 1.5430 in
